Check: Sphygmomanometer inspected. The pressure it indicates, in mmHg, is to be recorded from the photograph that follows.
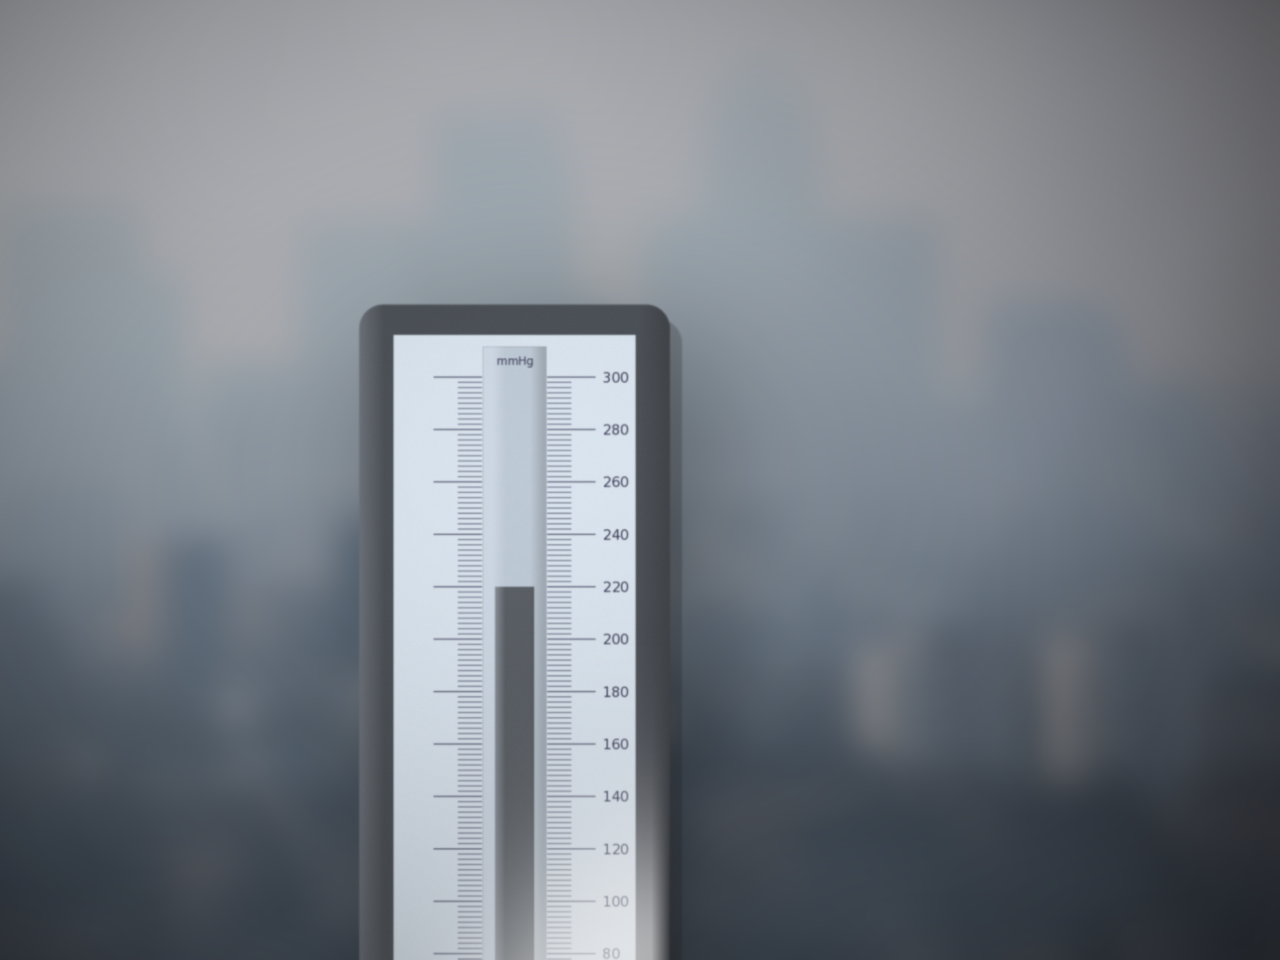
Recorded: 220 mmHg
